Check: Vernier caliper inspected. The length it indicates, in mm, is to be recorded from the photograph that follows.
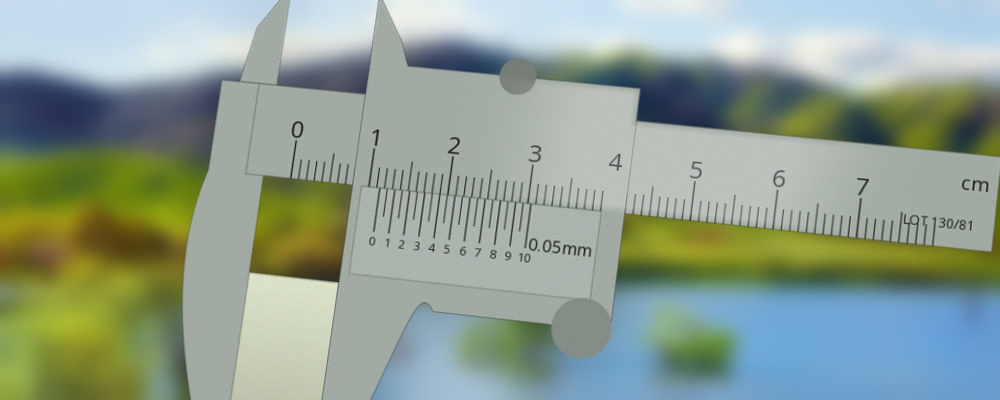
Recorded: 11.4 mm
